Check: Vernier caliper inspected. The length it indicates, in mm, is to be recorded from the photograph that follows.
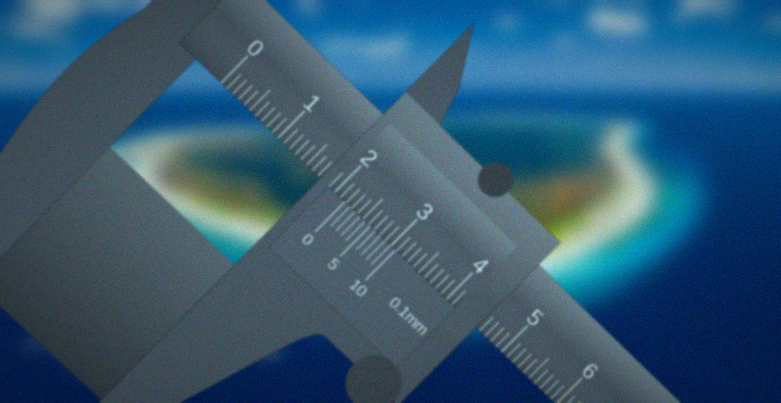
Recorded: 21.8 mm
